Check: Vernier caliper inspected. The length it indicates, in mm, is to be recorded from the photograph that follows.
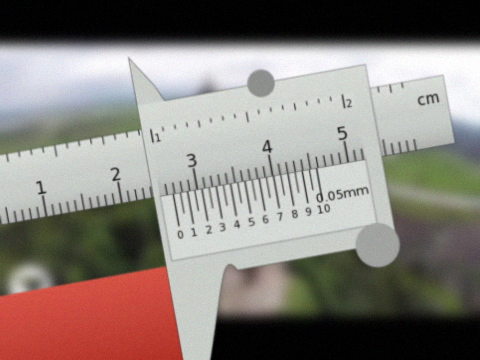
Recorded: 26.8 mm
